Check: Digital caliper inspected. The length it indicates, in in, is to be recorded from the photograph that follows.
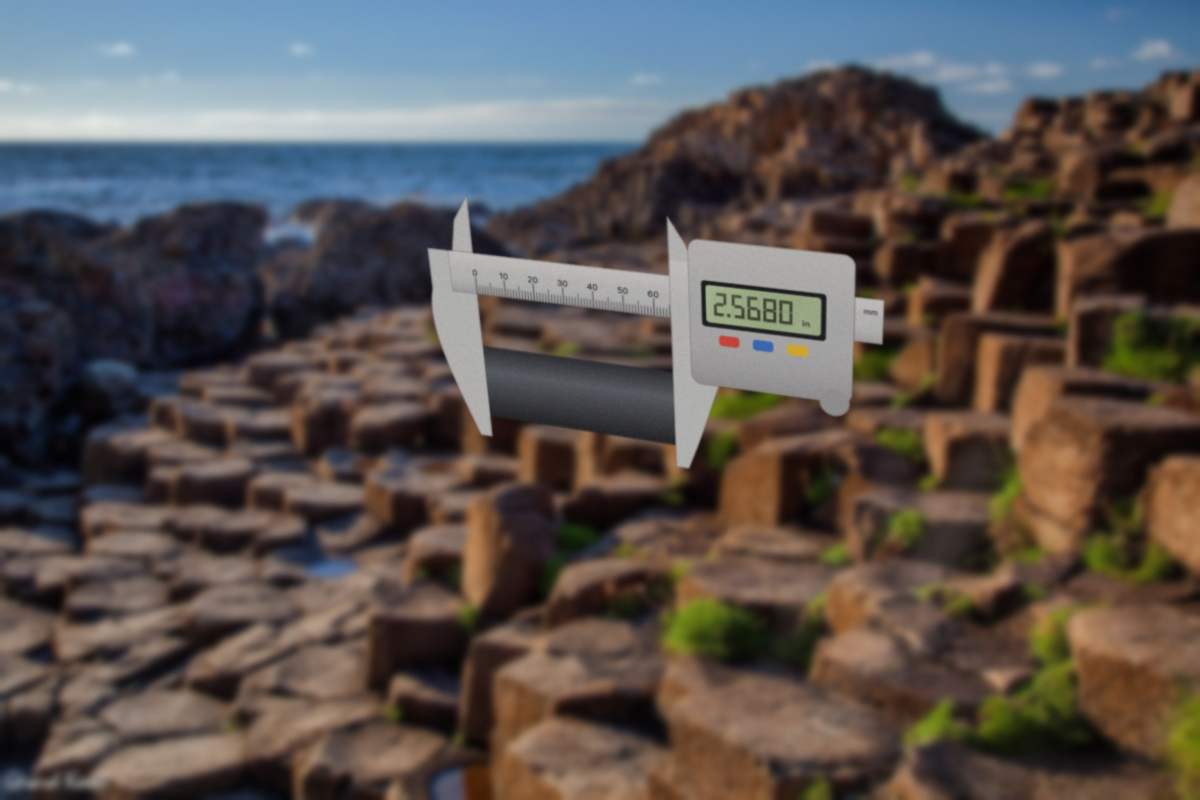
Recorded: 2.5680 in
